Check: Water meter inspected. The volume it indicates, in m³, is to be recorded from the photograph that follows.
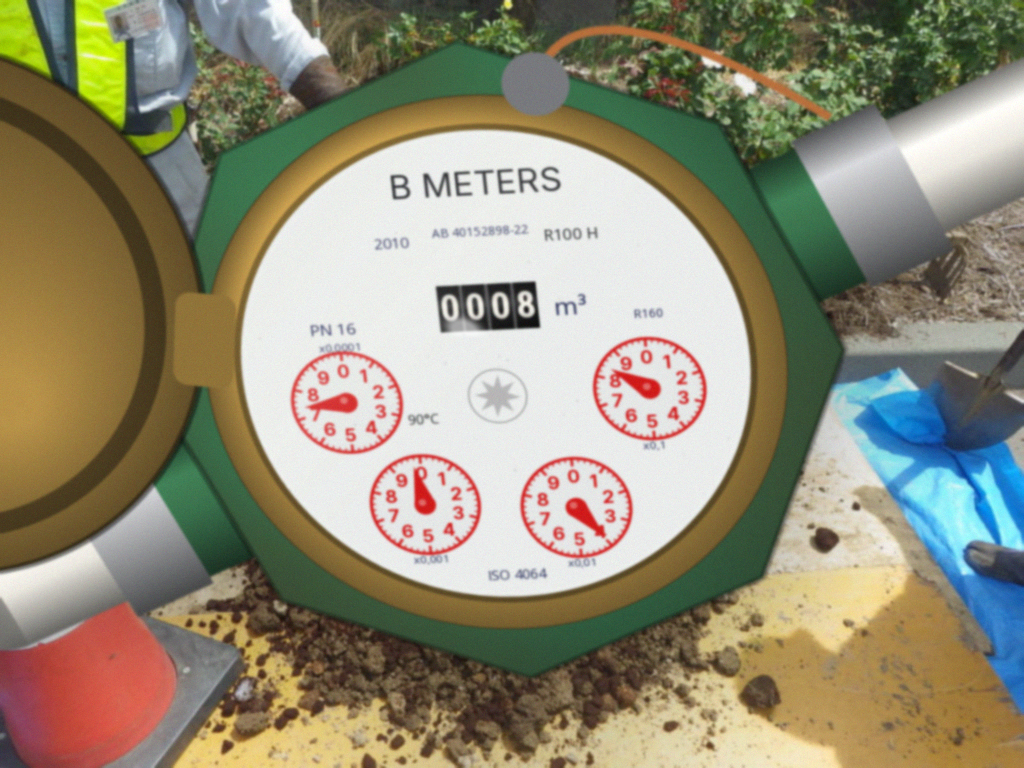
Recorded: 8.8397 m³
